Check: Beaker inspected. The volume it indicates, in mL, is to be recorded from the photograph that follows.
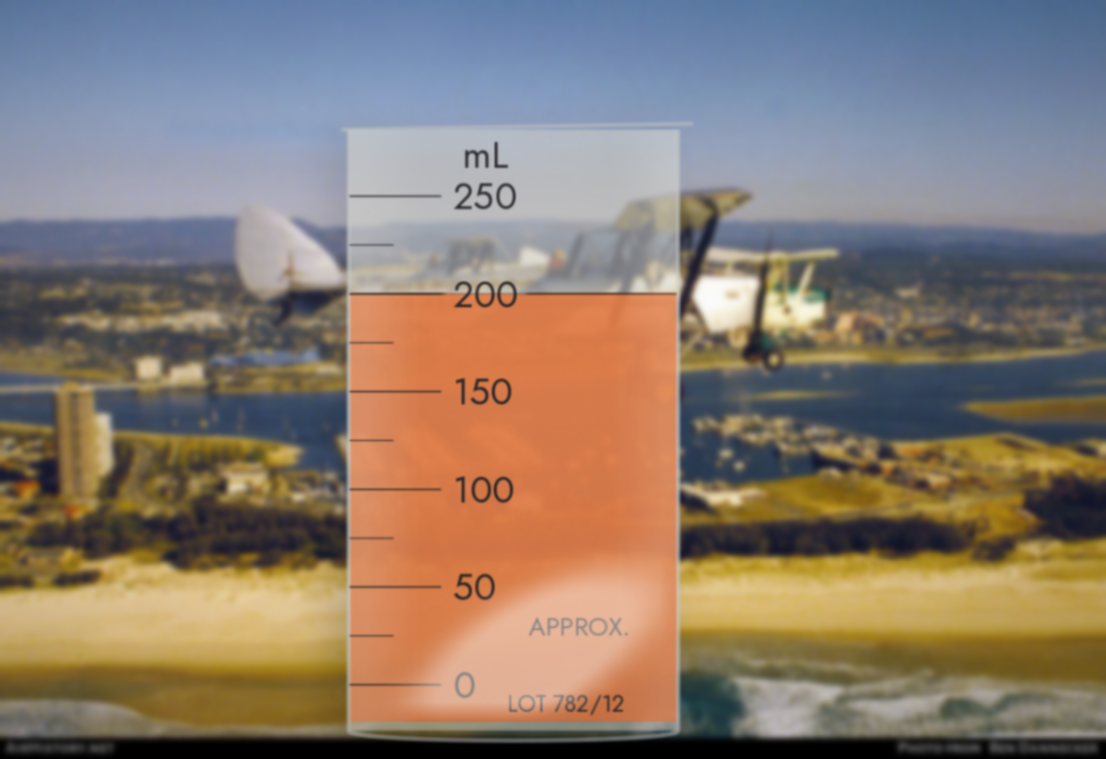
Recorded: 200 mL
